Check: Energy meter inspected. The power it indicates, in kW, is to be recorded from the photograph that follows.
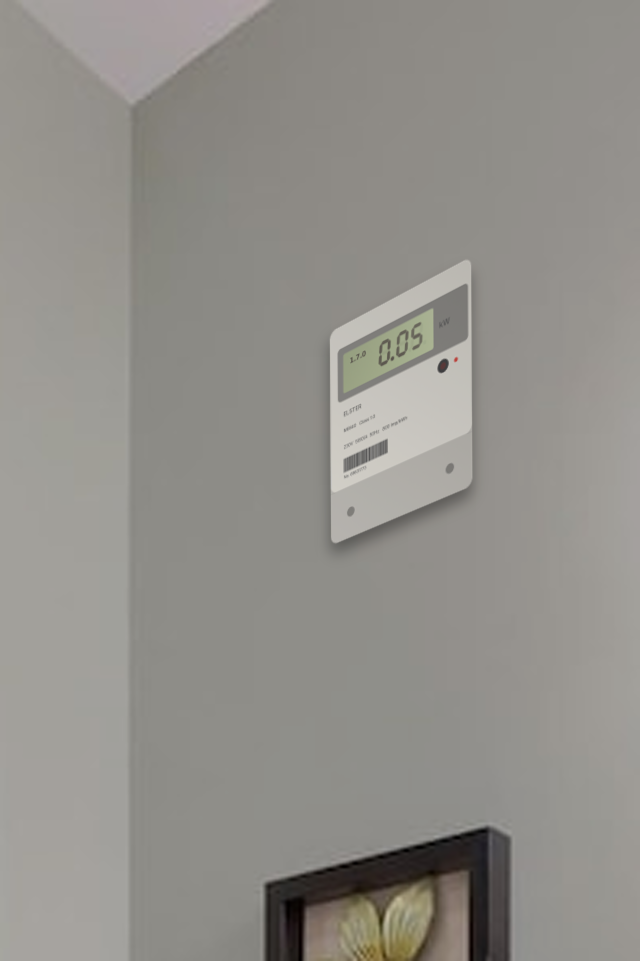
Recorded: 0.05 kW
